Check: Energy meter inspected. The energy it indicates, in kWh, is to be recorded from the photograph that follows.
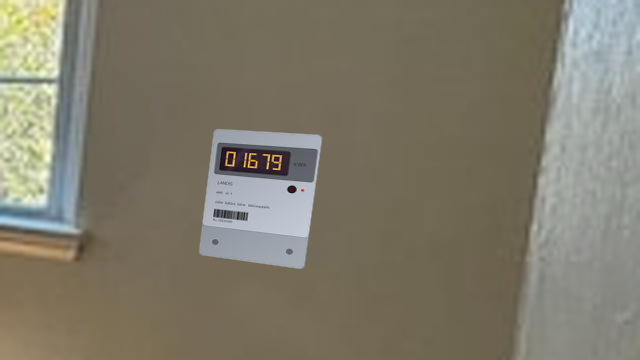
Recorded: 1679 kWh
